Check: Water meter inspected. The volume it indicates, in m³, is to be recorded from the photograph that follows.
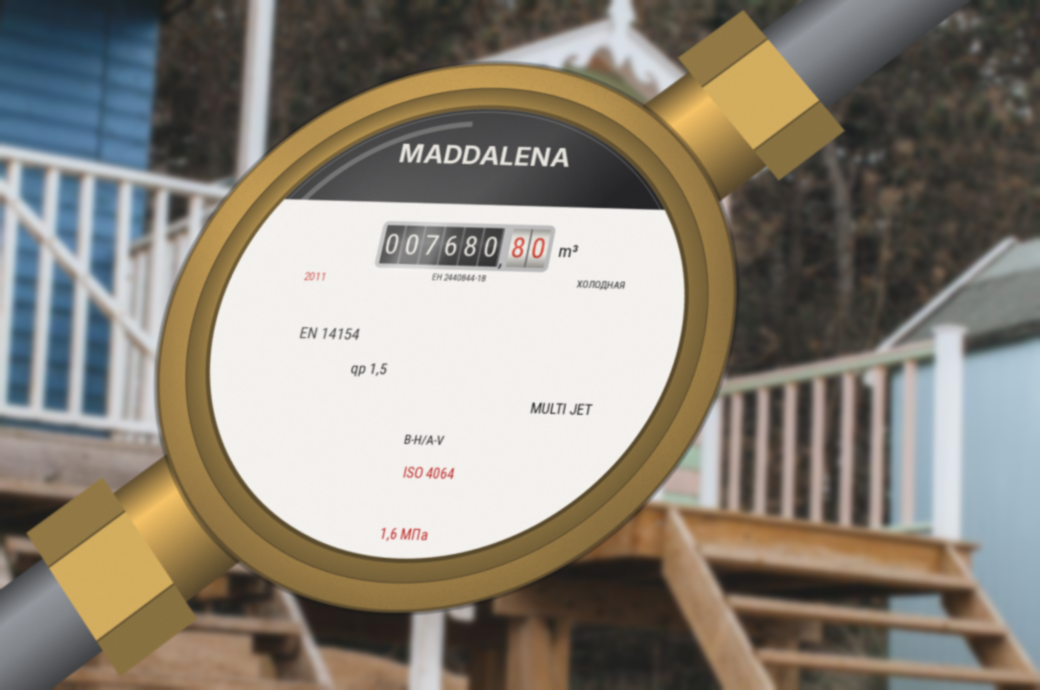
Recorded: 7680.80 m³
